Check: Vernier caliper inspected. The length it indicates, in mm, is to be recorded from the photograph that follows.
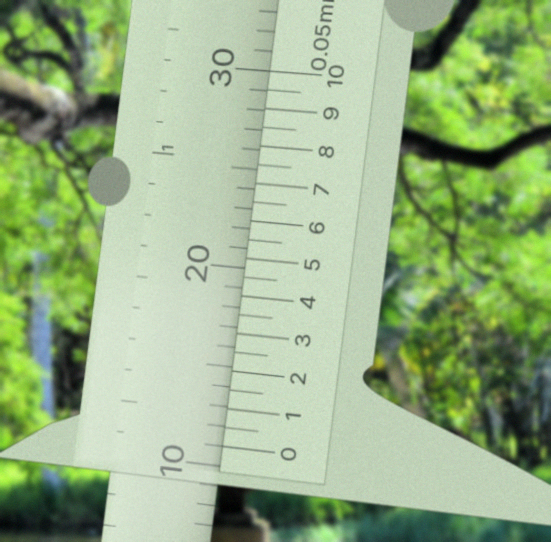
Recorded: 11.0 mm
